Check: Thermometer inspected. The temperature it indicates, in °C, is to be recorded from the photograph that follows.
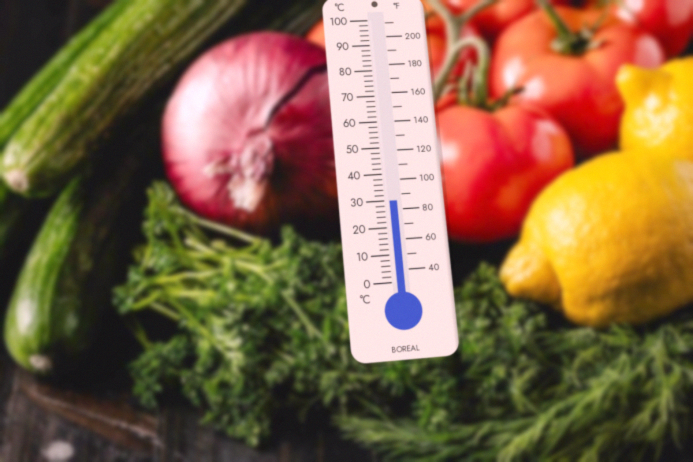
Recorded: 30 °C
